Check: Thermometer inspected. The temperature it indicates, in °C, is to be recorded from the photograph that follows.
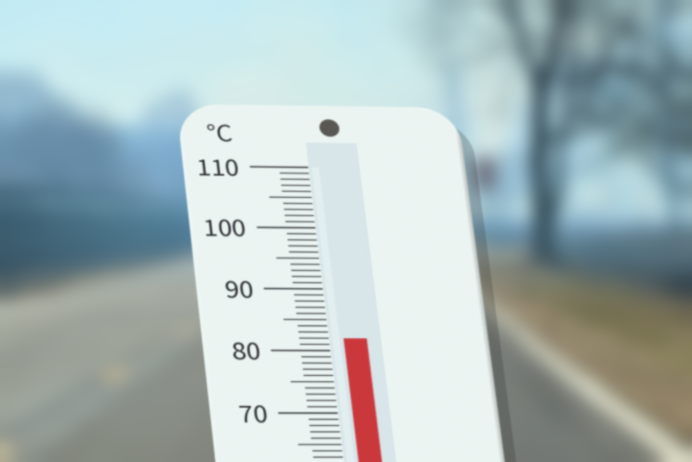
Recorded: 82 °C
